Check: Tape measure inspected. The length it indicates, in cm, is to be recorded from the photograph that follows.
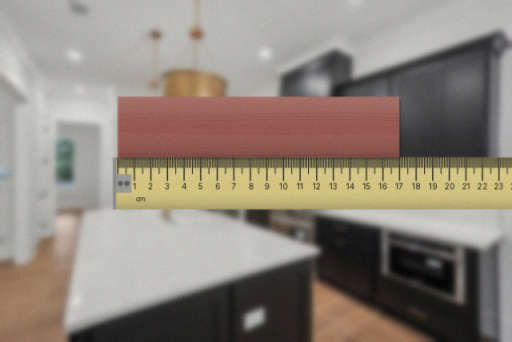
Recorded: 17 cm
